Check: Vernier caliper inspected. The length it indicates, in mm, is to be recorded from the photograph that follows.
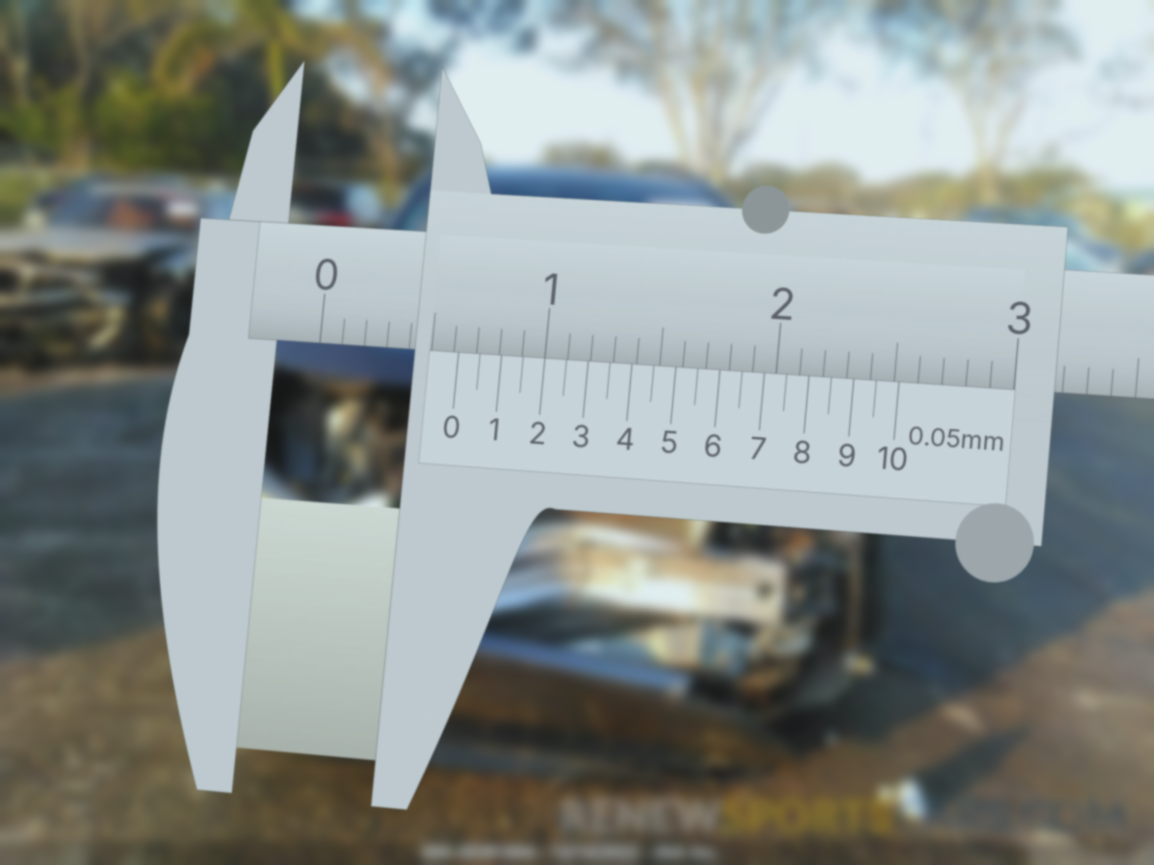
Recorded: 6.2 mm
